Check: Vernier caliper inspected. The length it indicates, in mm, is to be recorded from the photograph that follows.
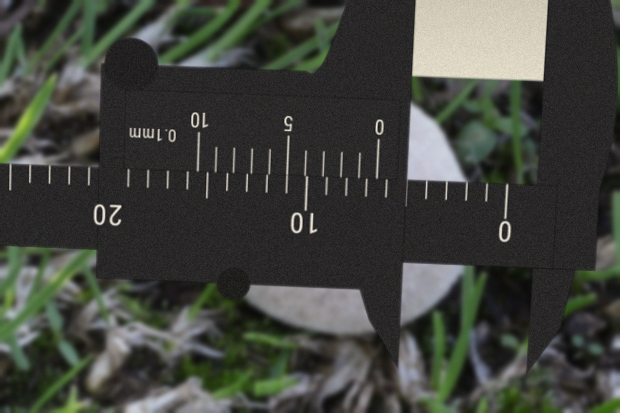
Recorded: 6.5 mm
